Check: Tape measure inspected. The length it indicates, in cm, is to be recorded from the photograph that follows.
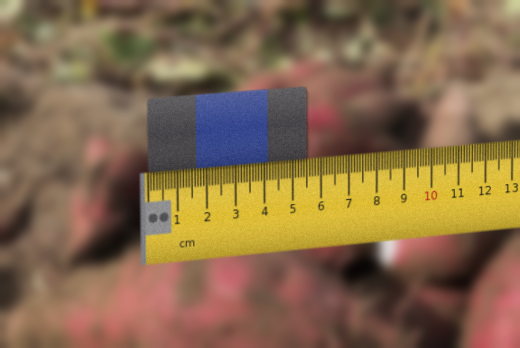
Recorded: 5.5 cm
